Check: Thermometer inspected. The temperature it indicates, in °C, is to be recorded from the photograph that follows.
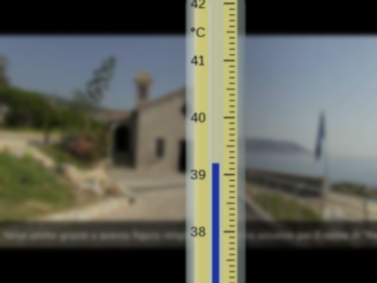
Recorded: 39.2 °C
